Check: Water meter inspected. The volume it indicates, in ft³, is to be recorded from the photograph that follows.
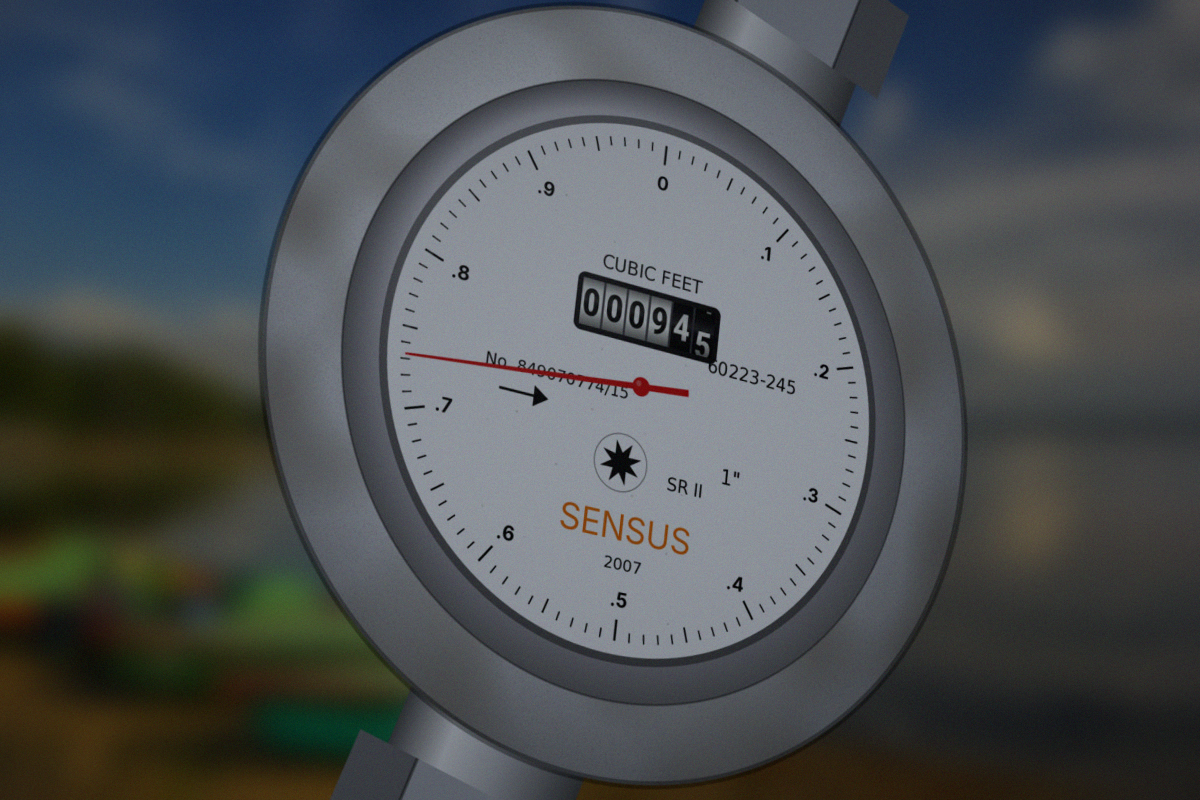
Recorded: 944.73 ft³
